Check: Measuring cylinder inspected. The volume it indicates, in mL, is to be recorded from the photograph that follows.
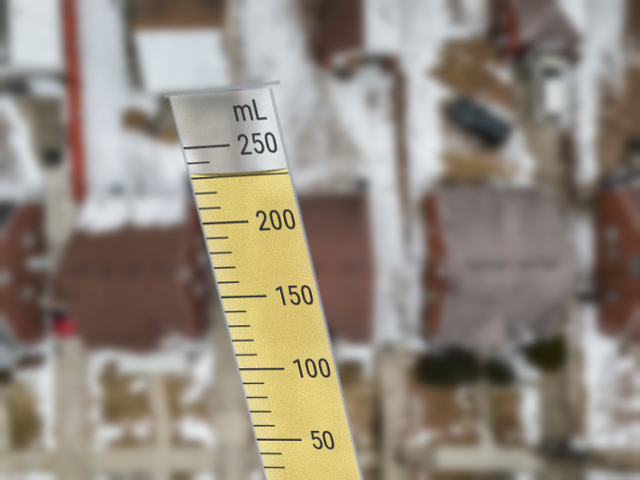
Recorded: 230 mL
